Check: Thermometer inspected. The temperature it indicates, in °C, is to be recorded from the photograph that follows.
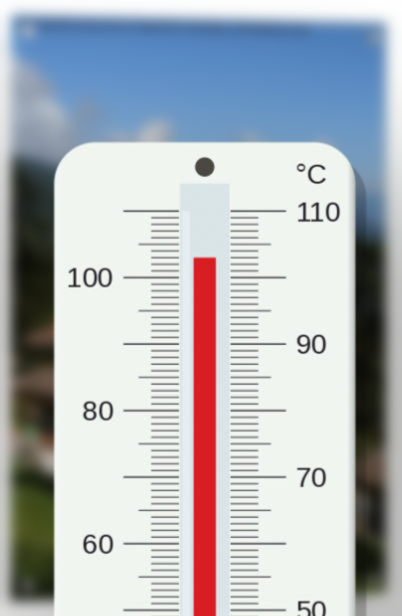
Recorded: 103 °C
